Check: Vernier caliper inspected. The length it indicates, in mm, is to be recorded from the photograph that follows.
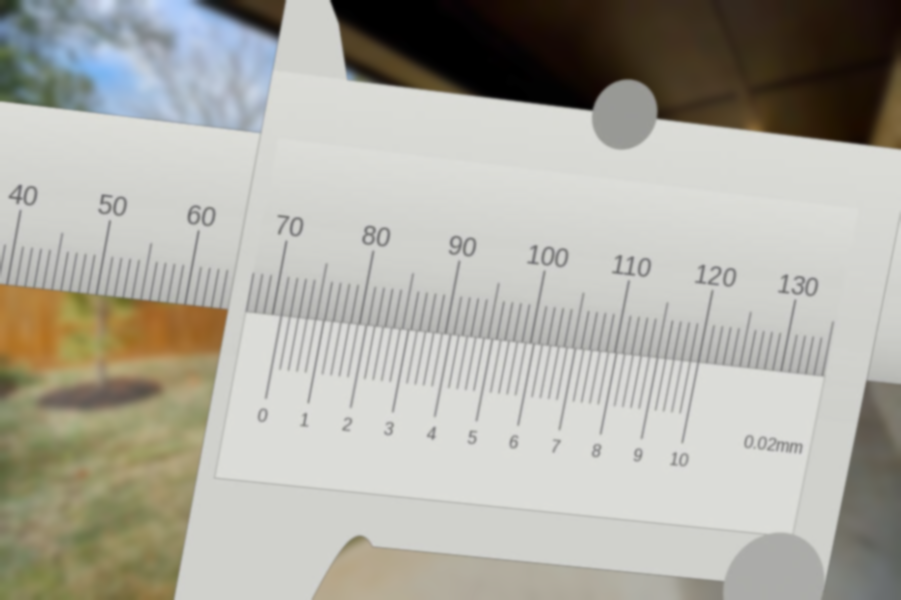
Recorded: 71.0 mm
